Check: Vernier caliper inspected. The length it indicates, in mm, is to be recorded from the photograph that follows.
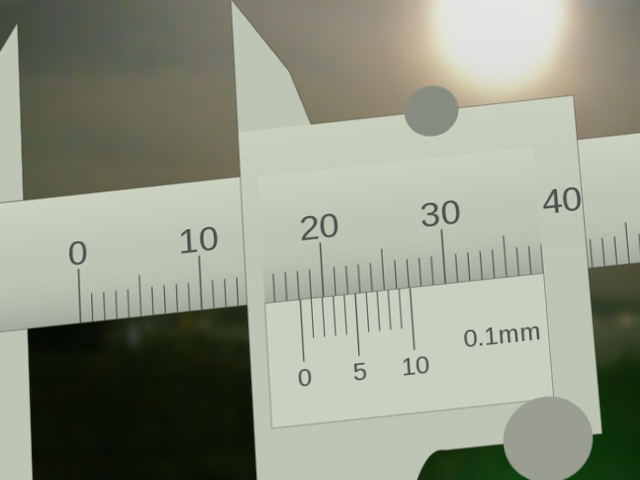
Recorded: 18.1 mm
